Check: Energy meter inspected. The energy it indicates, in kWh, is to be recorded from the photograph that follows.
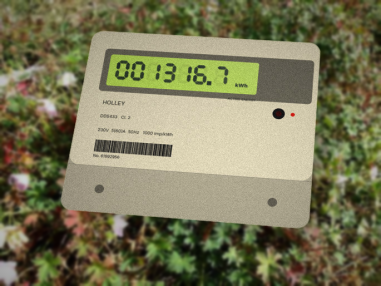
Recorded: 1316.7 kWh
